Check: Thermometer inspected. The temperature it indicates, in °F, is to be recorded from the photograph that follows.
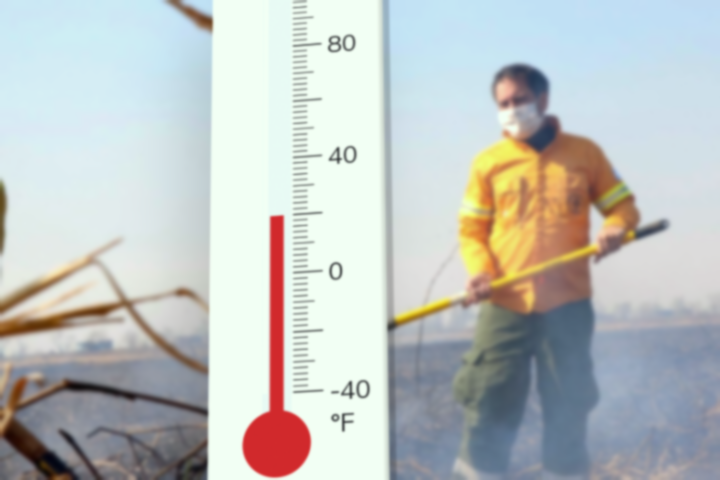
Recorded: 20 °F
